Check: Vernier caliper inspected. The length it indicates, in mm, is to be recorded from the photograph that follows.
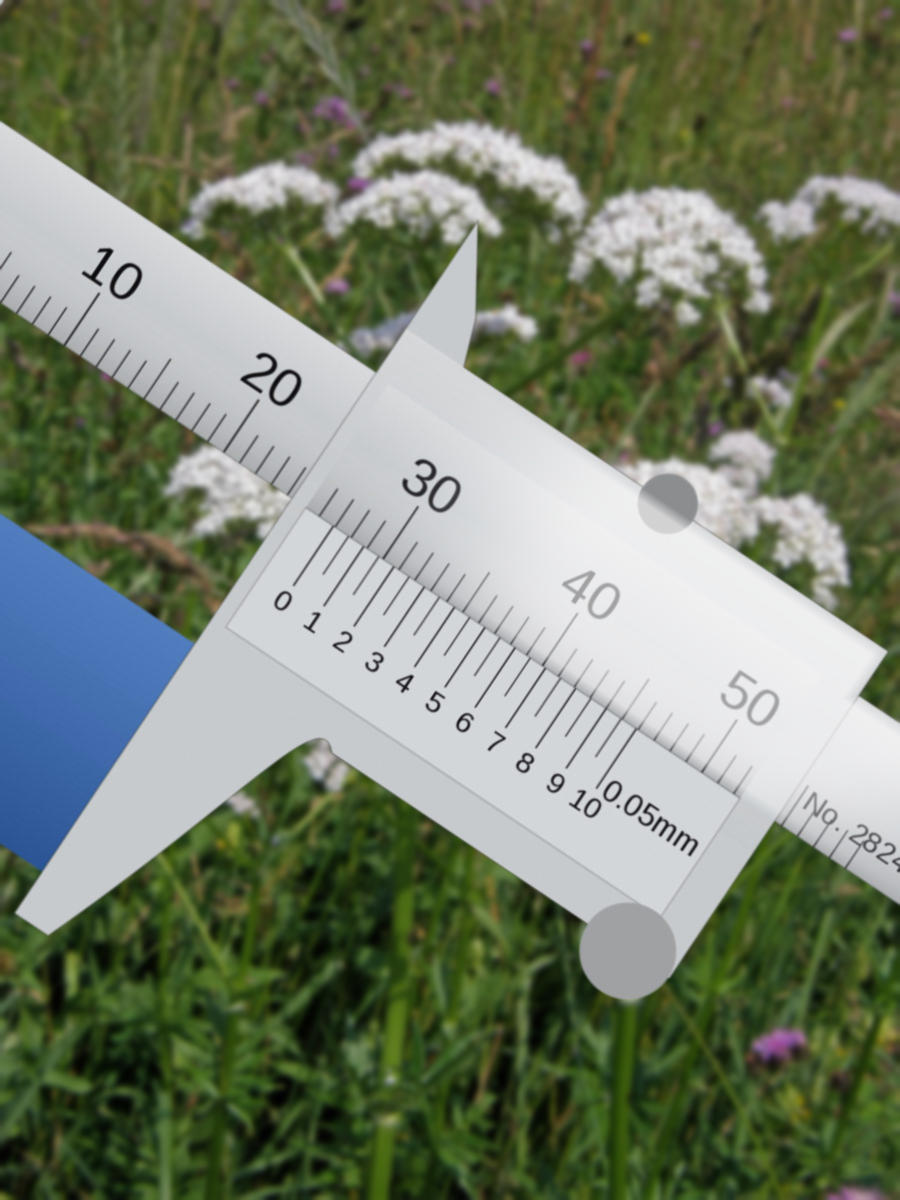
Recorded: 26.9 mm
